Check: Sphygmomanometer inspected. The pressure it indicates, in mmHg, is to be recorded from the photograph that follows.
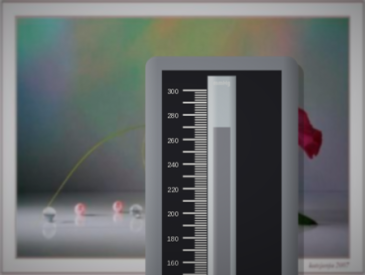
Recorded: 270 mmHg
